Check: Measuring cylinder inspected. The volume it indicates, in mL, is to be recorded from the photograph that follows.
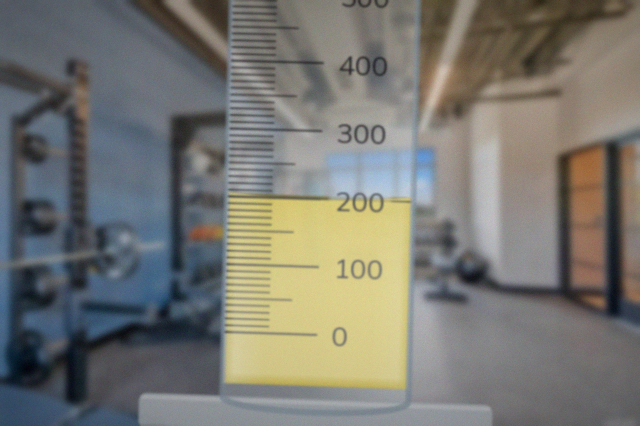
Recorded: 200 mL
